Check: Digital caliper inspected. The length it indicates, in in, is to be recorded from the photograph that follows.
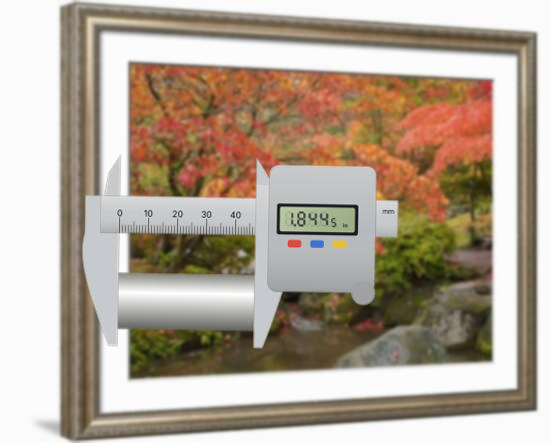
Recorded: 1.8445 in
